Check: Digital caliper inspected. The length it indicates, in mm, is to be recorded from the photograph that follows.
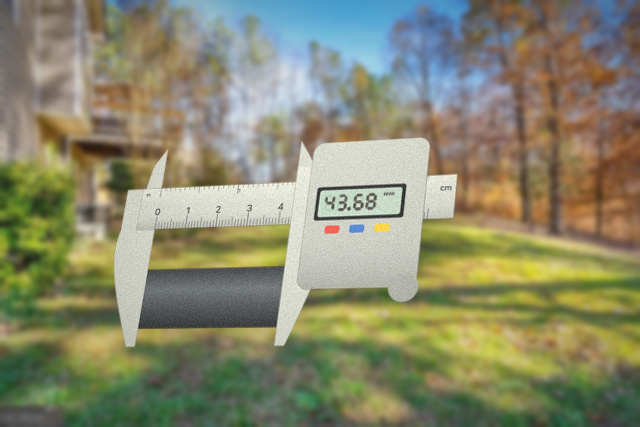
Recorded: 43.68 mm
